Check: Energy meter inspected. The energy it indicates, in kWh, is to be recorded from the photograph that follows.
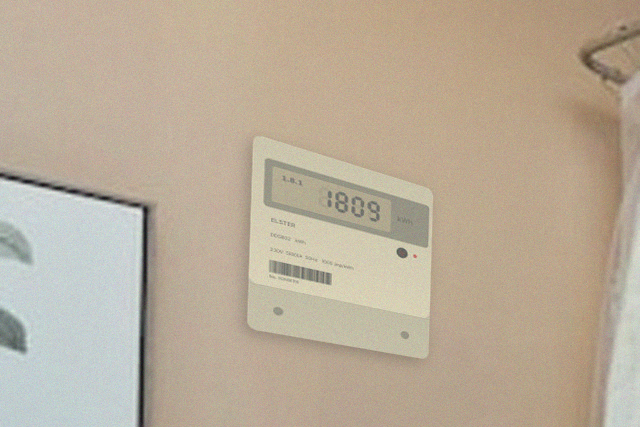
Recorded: 1809 kWh
